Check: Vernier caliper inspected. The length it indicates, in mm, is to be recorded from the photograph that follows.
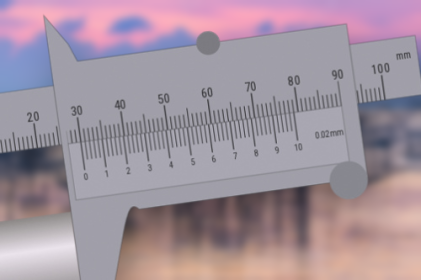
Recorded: 30.0 mm
